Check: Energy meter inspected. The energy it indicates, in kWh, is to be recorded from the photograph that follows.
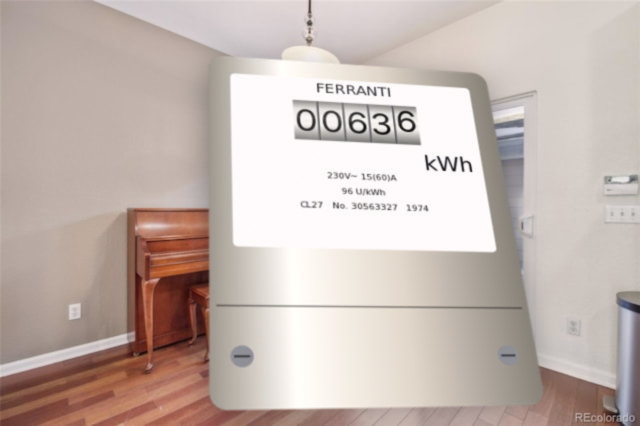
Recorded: 636 kWh
